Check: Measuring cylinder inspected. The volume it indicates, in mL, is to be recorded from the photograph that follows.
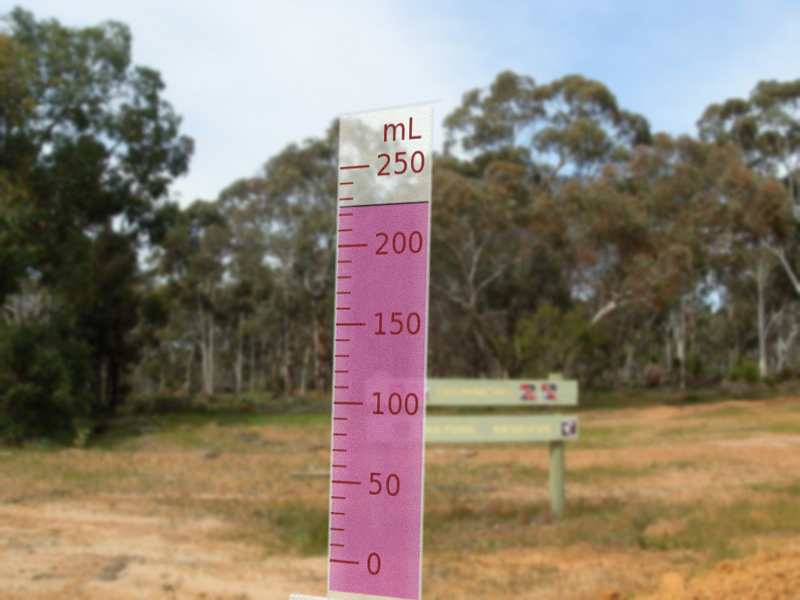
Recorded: 225 mL
